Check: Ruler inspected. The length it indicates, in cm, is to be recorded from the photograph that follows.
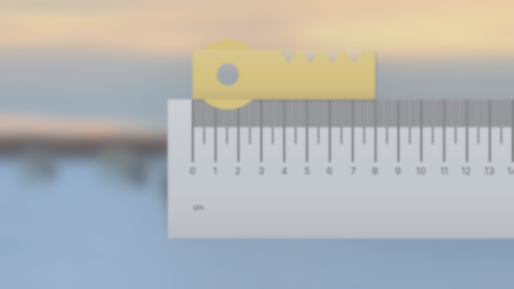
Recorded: 8 cm
